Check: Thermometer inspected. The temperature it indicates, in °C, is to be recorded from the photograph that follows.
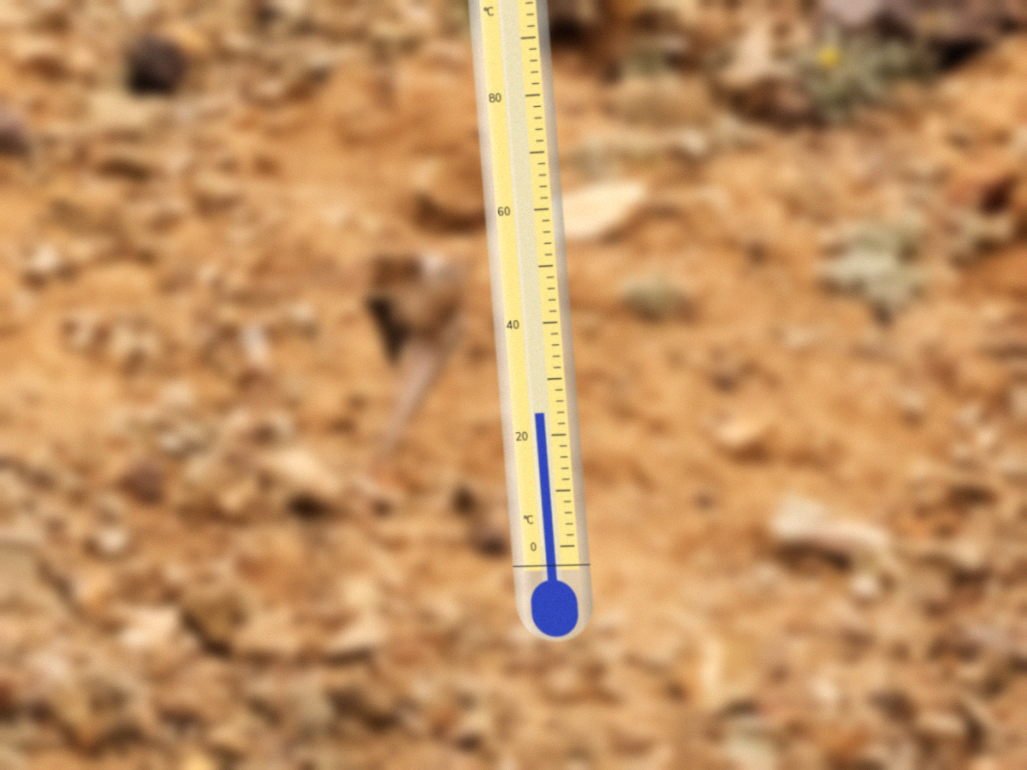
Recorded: 24 °C
